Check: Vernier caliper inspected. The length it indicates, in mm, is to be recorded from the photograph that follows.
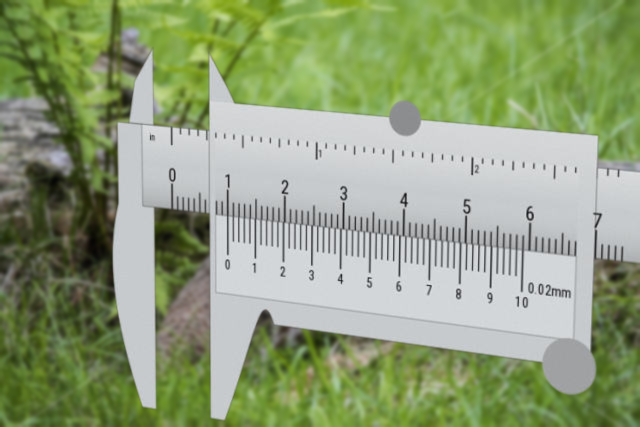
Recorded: 10.0 mm
